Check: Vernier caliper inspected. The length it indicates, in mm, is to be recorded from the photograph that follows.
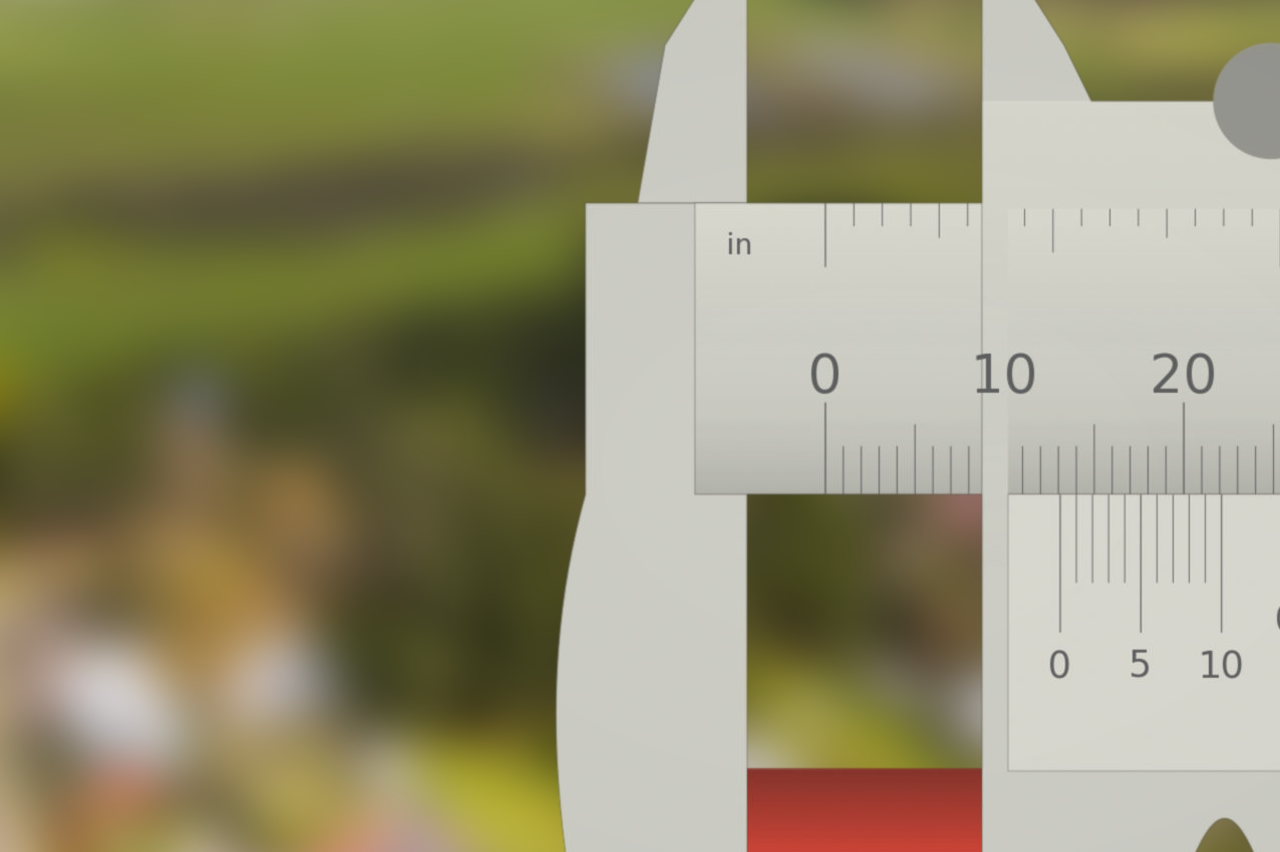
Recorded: 13.1 mm
